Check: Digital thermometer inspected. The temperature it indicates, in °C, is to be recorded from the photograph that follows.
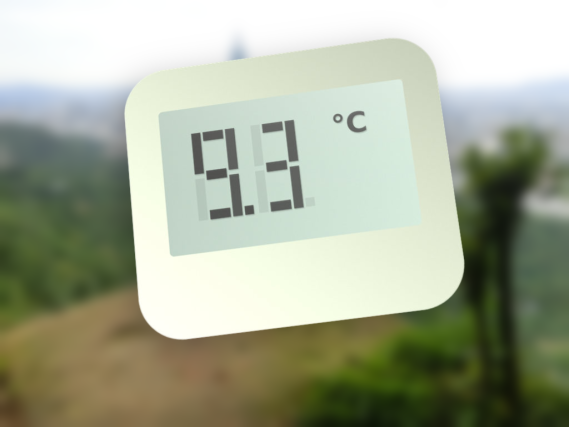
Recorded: 9.3 °C
